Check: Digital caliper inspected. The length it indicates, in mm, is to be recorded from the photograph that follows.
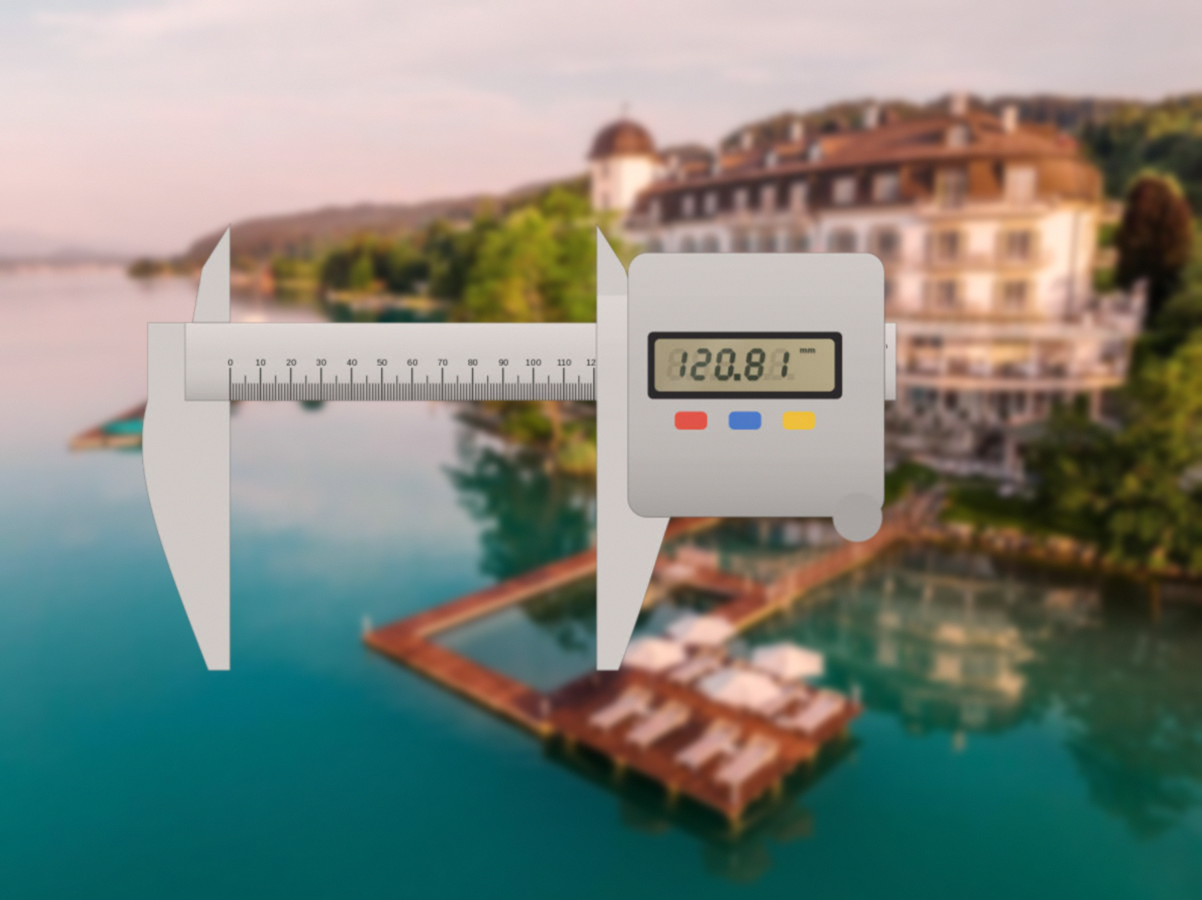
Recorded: 120.81 mm
